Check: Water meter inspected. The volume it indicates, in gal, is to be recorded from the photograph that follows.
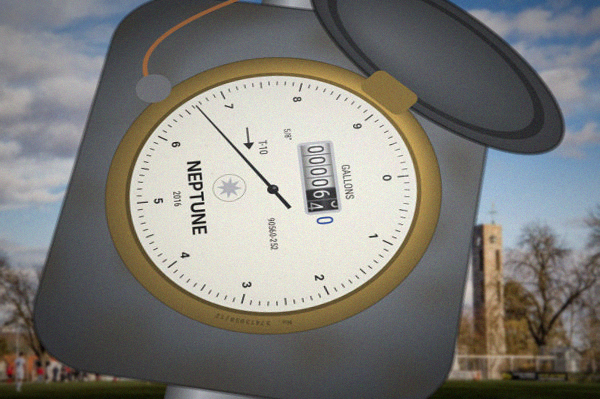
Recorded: 636.6 gal
